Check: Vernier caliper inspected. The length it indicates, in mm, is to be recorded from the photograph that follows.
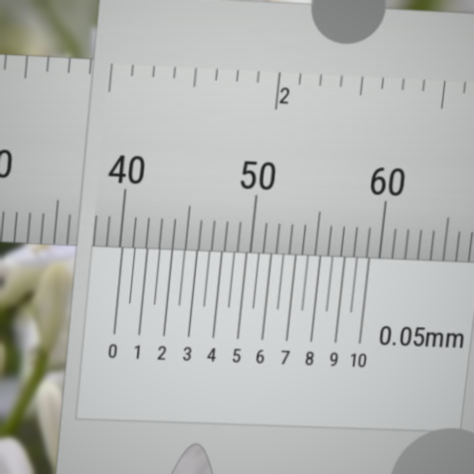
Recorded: 40.2 mm
